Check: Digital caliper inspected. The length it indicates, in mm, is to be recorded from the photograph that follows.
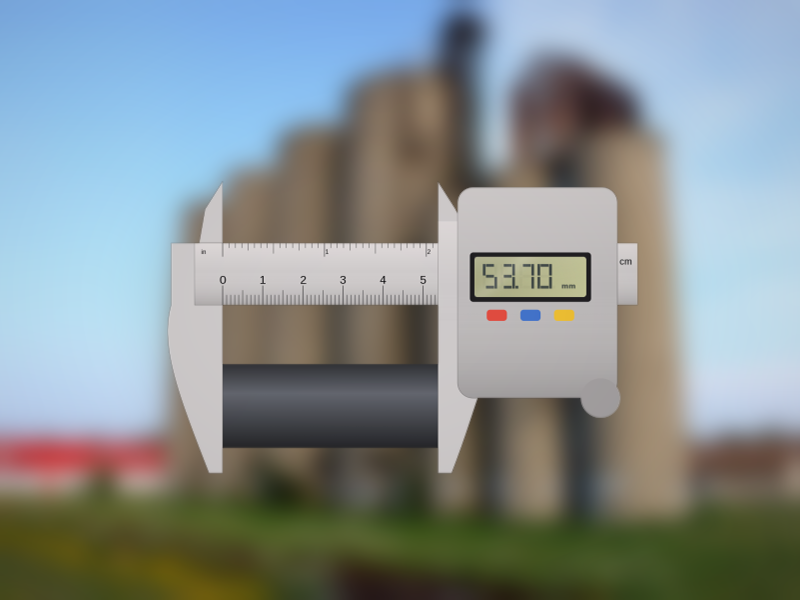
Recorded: 53.70 mm
